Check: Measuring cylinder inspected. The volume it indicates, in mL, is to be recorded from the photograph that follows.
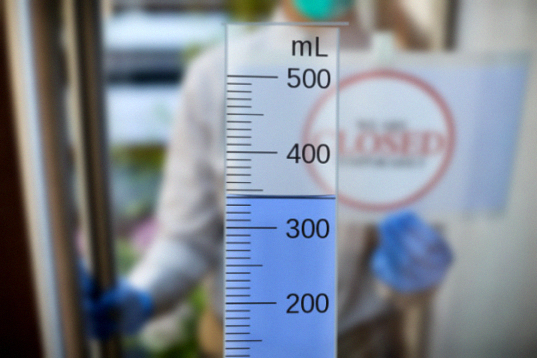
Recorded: 340 mL
